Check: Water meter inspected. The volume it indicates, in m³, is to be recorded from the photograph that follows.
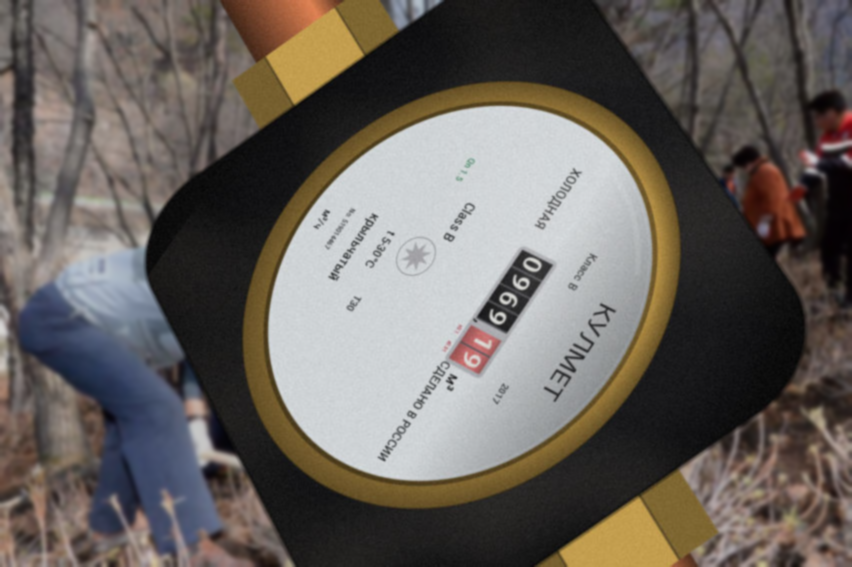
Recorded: 969.19 m³
